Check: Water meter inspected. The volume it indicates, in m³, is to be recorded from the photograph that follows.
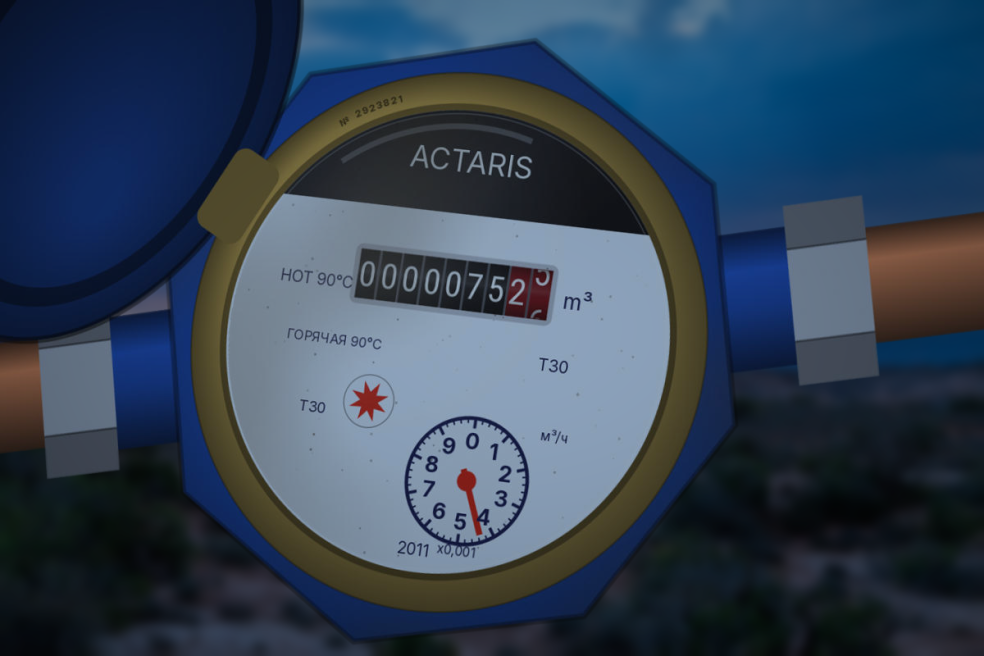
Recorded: 75.254 m³
